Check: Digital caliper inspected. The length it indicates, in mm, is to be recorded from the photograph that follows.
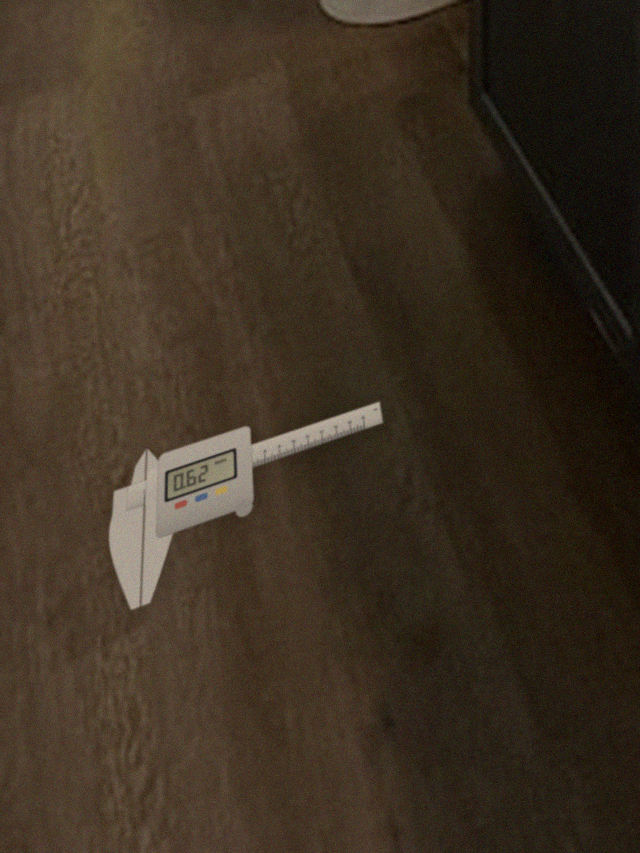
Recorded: 0.62 mm
